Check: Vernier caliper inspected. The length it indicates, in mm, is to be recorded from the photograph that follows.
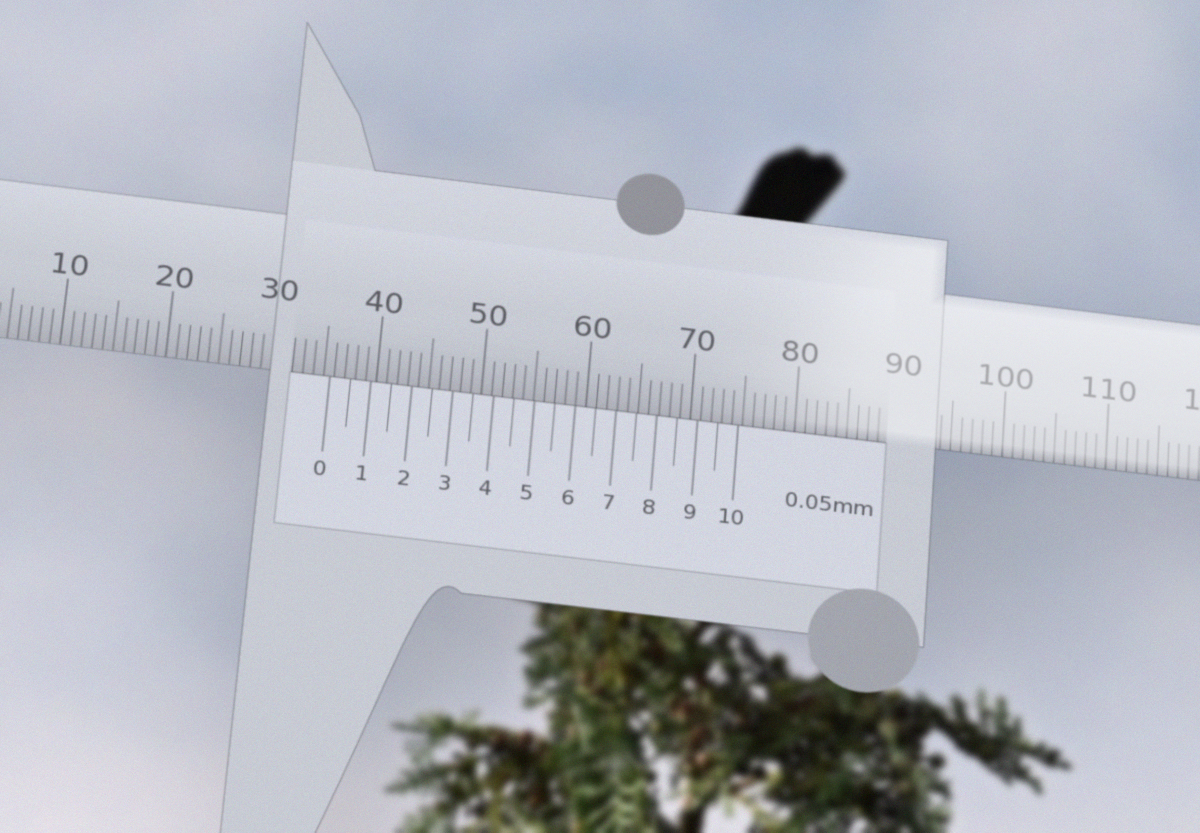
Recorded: 35.6 mm
